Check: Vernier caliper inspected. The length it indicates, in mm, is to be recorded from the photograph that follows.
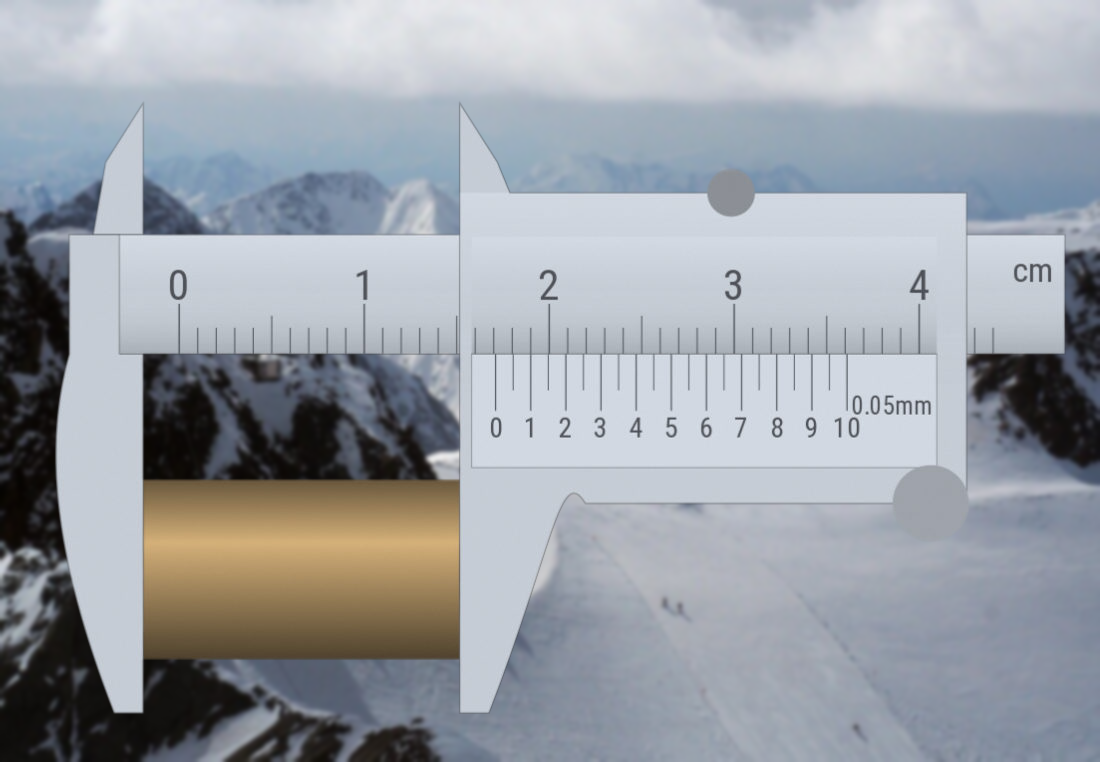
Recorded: 17.1 mm
